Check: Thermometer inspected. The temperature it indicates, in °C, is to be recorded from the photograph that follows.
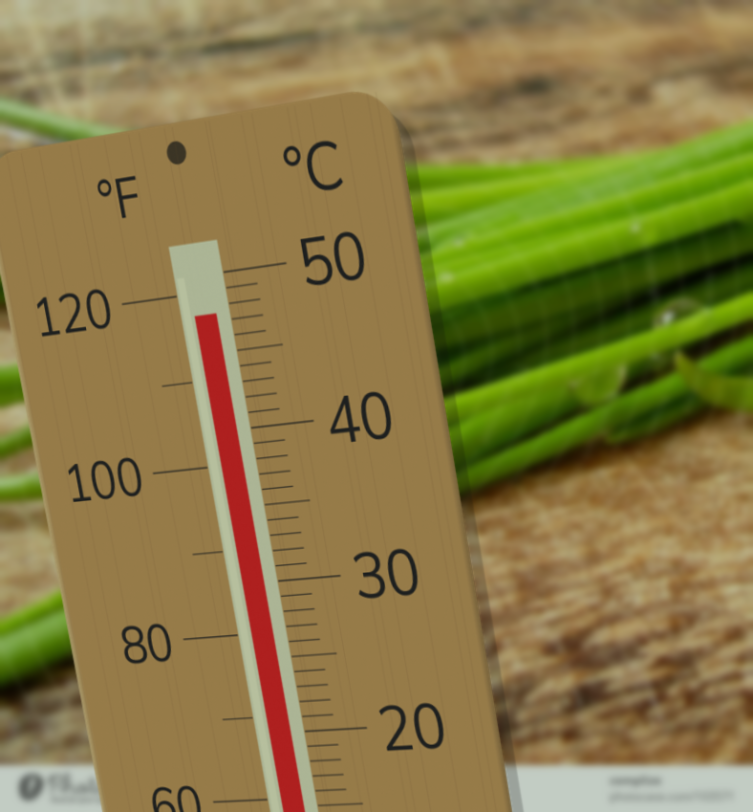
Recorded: 47.5 °C
